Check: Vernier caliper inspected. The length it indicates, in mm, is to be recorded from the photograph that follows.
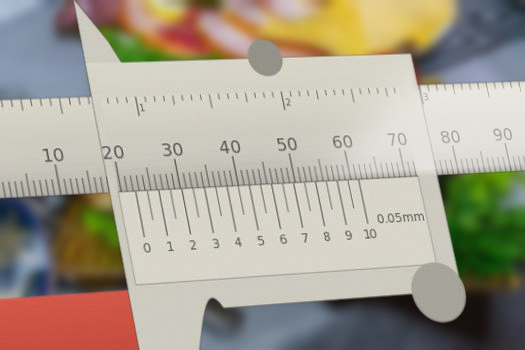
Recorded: 22.4 mm
